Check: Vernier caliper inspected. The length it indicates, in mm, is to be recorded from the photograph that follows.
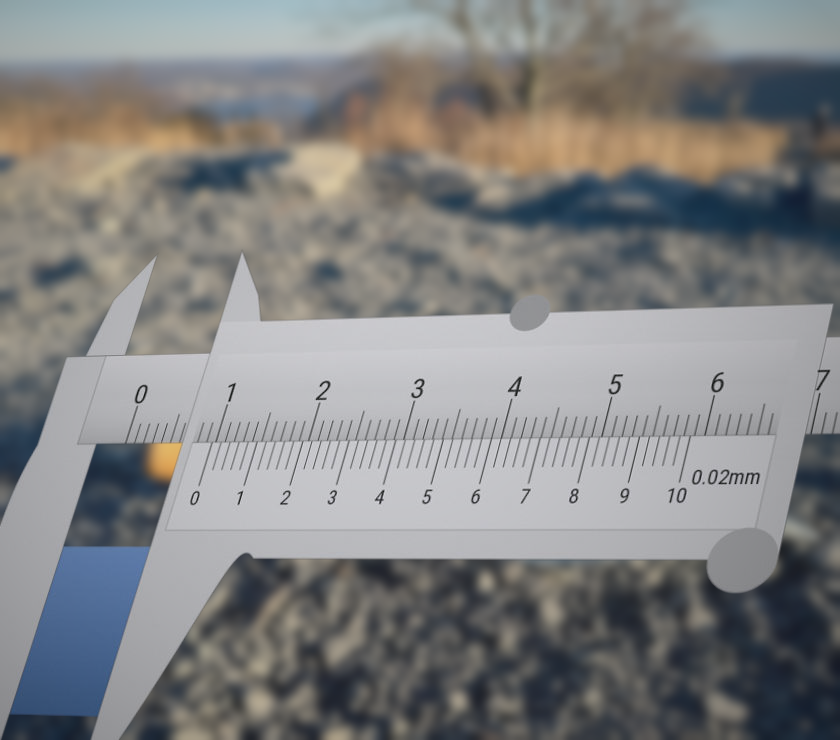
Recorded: 9.6 mm
